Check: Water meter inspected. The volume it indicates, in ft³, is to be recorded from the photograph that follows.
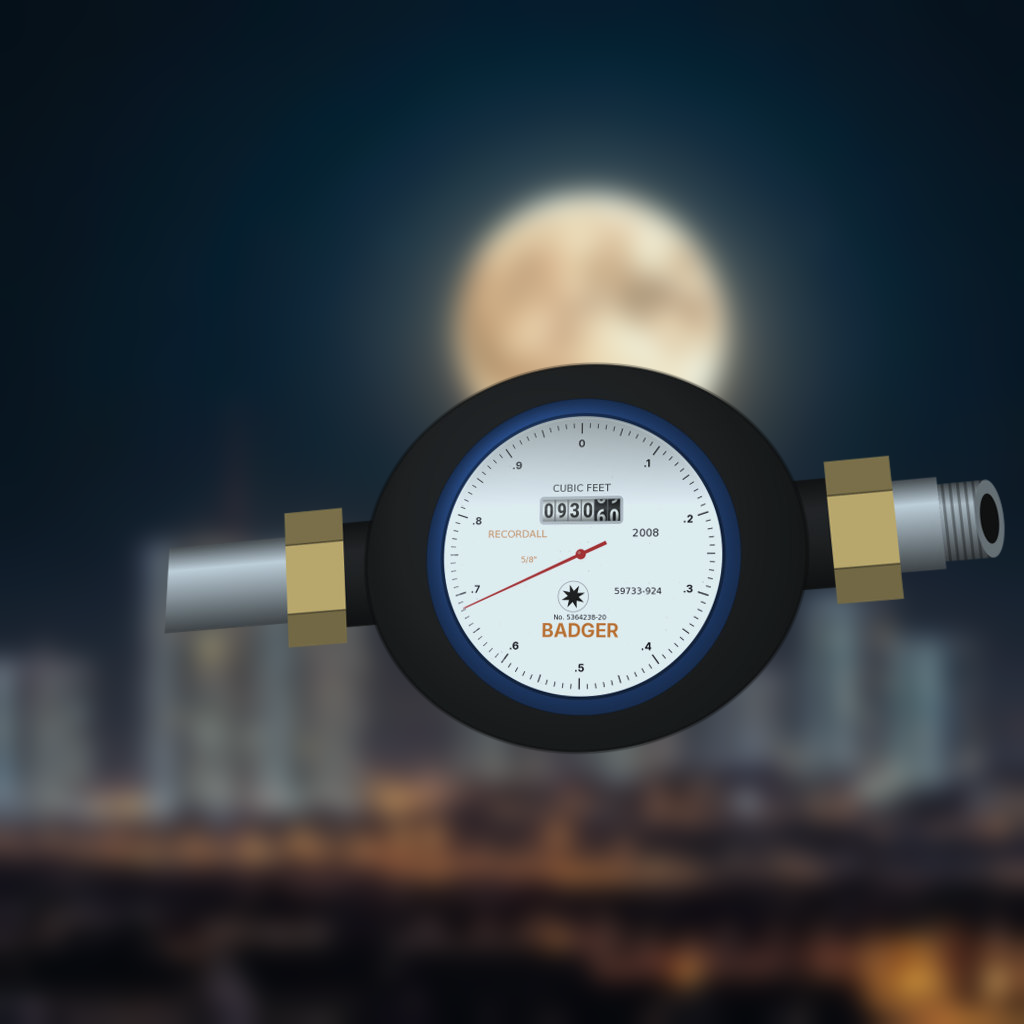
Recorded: 93059.68 ft³
